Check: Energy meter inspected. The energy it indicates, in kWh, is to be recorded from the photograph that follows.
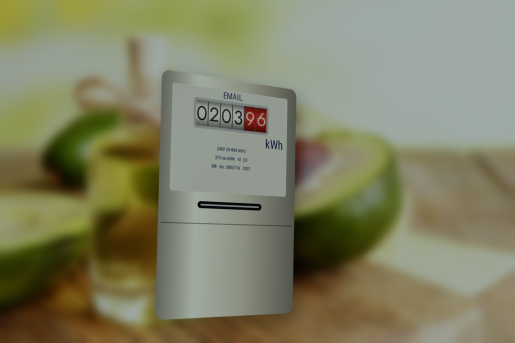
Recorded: 203.96 kWh
